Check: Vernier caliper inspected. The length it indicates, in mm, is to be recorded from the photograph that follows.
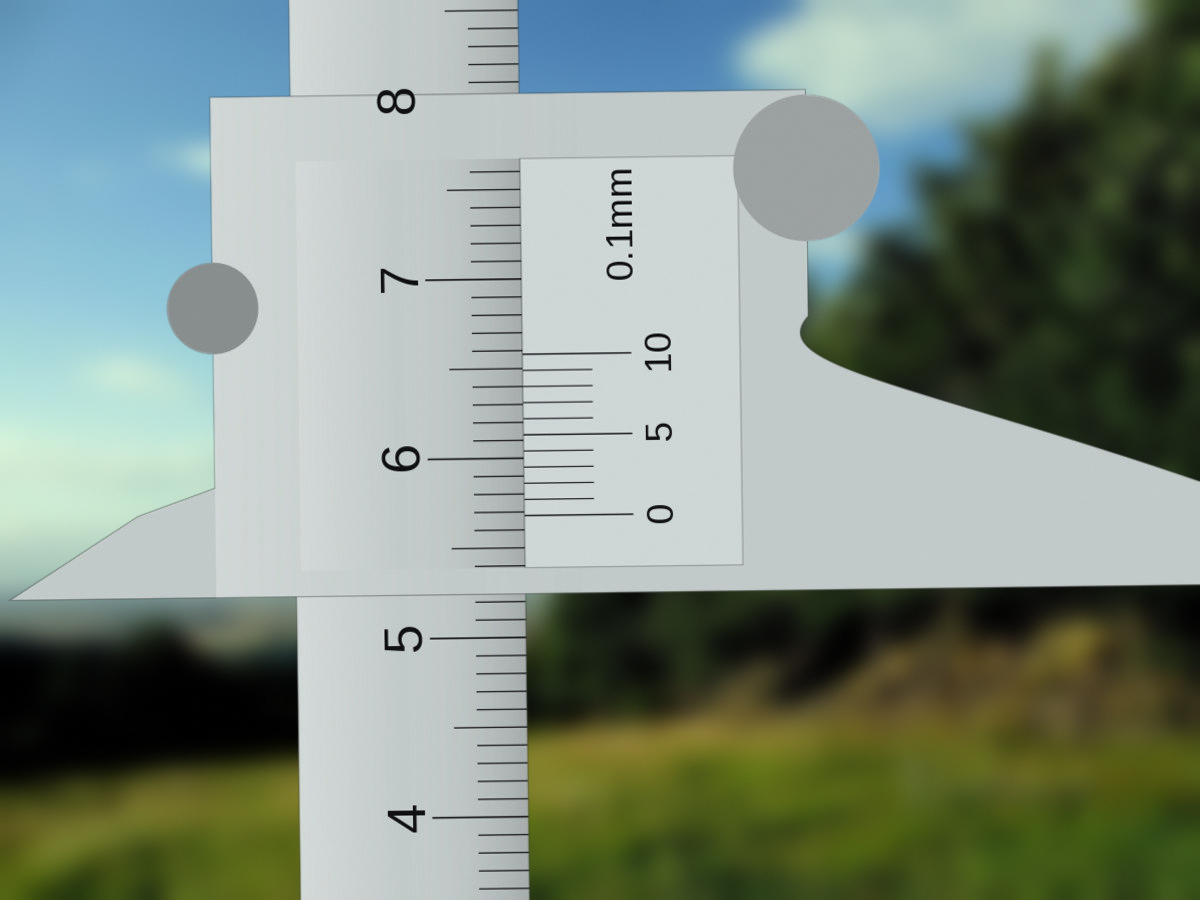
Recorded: 56.8 mm
